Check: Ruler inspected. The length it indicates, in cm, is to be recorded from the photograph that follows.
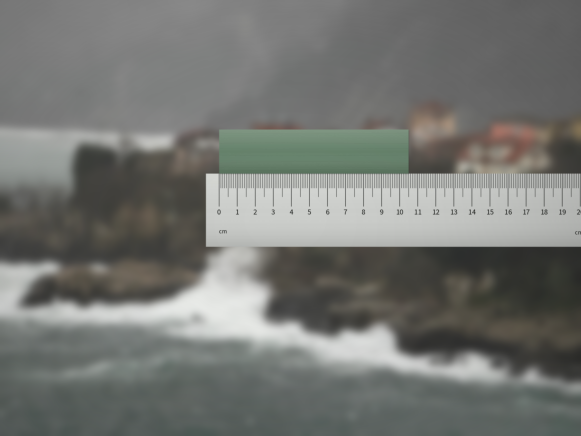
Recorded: 10.5 cm
